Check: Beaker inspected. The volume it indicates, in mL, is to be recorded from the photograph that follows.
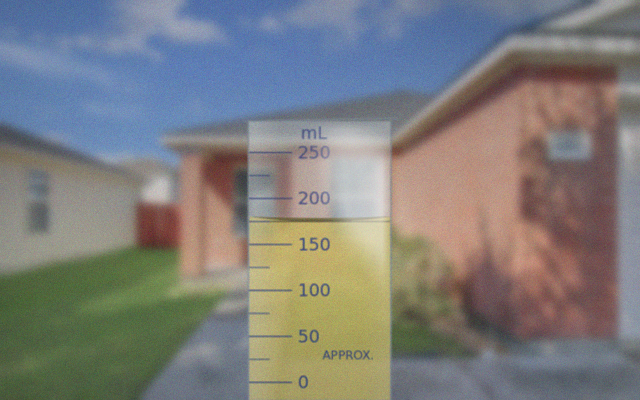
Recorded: 175 mL
